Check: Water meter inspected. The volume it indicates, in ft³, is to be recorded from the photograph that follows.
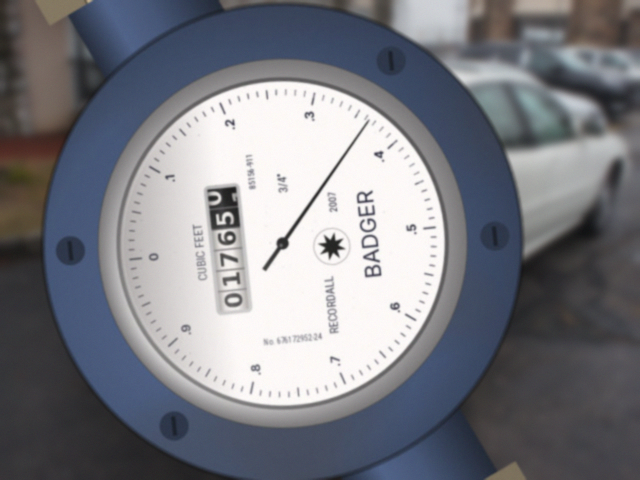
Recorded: 17650.36 ft³
